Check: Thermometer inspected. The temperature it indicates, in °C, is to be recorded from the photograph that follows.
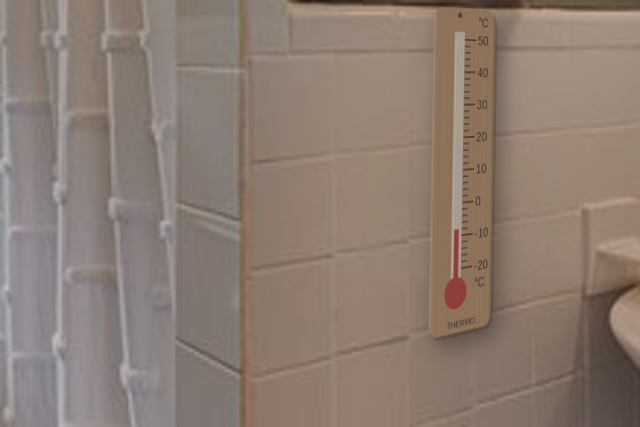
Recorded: -8 °C
